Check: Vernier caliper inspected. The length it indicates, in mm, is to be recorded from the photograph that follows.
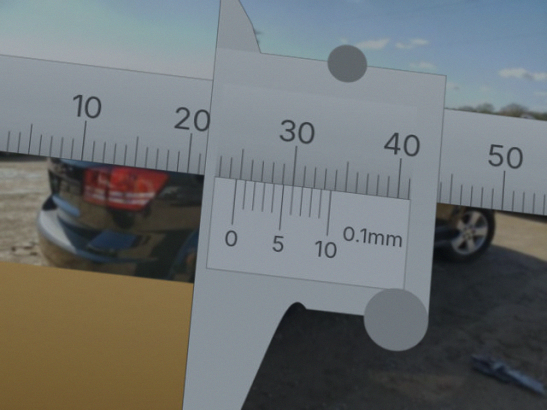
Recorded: 24.6 mm
